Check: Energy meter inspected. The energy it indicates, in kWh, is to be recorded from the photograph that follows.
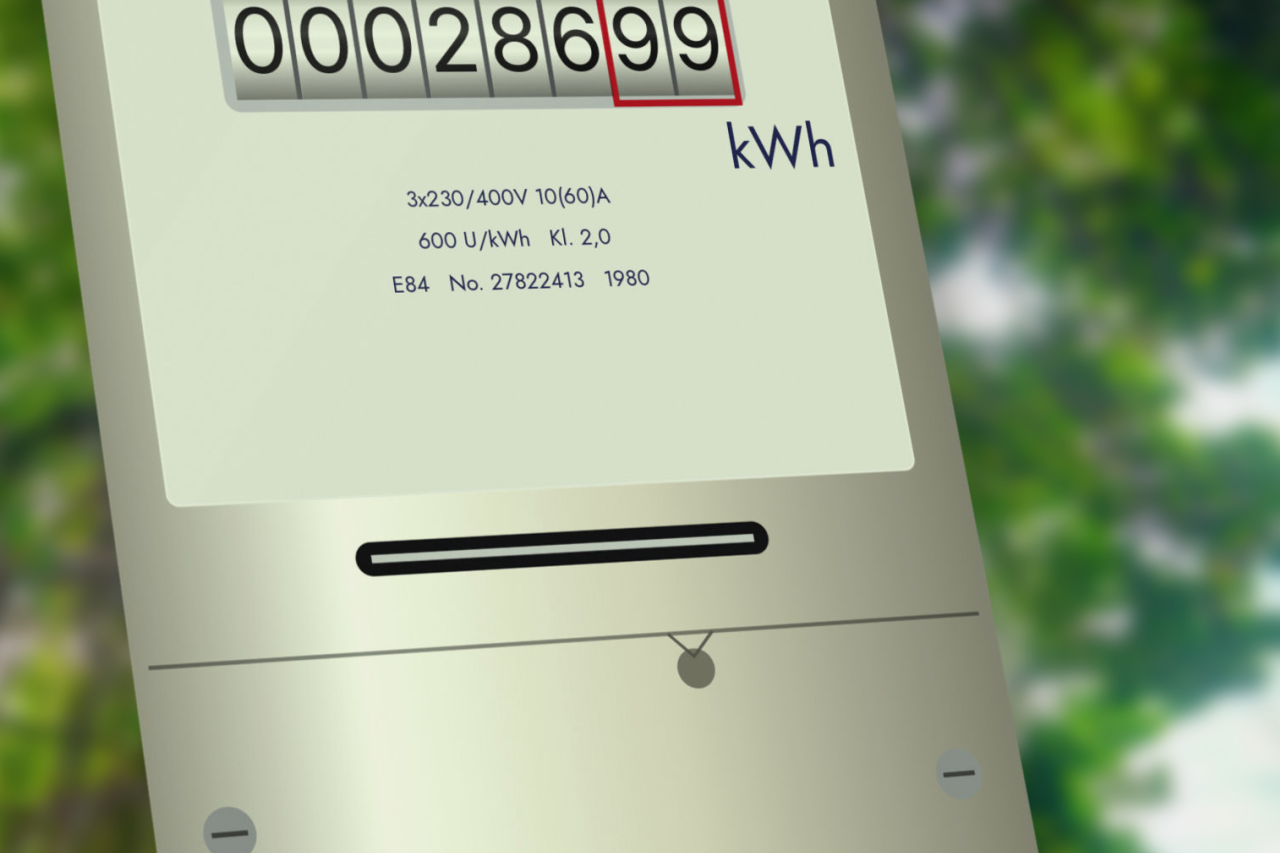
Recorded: 286.99 kWh
